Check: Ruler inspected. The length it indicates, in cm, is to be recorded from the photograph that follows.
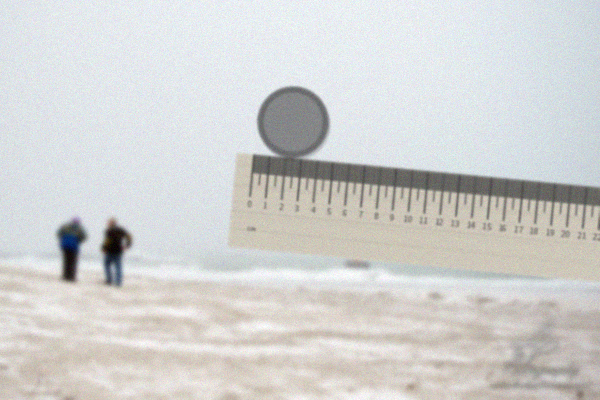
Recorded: 4.5 cm
